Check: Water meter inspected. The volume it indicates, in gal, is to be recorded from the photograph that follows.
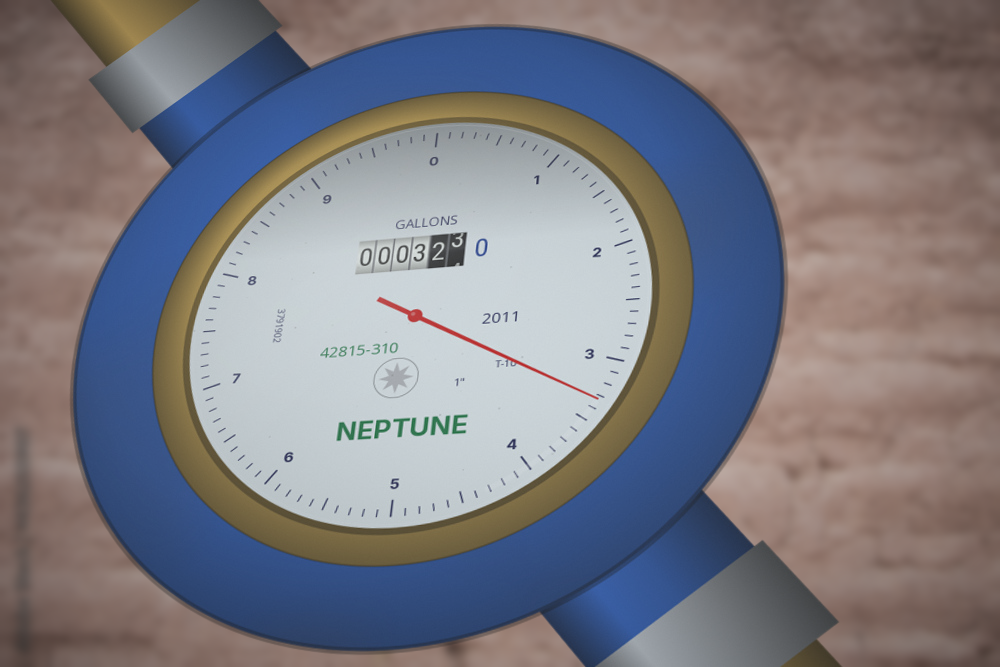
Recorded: 3233.3 gal
